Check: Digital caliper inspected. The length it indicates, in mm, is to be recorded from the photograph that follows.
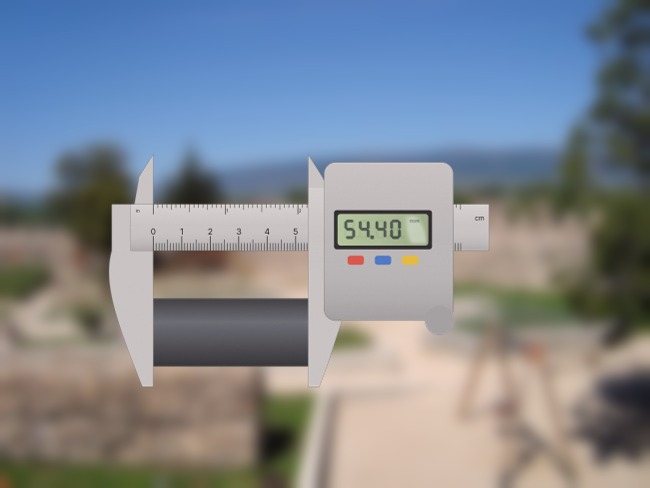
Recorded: 54.40 mm
